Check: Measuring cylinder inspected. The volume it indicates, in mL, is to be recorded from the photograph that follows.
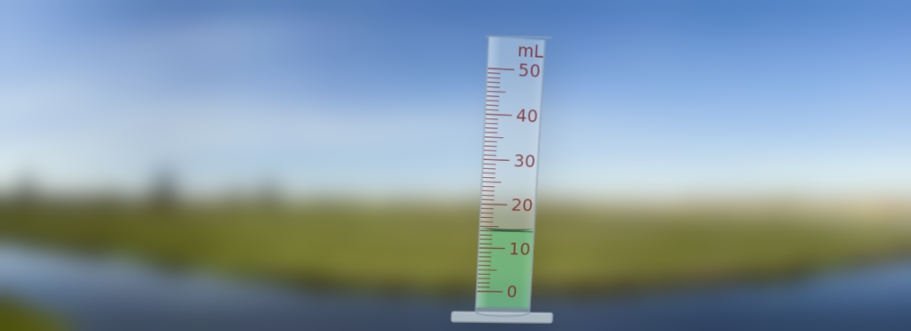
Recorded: 14 mL
